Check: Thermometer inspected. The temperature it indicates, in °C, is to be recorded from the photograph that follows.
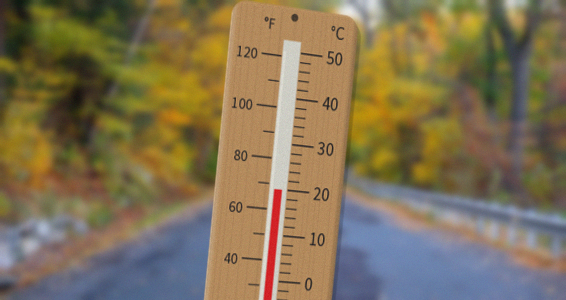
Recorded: 20 °C
